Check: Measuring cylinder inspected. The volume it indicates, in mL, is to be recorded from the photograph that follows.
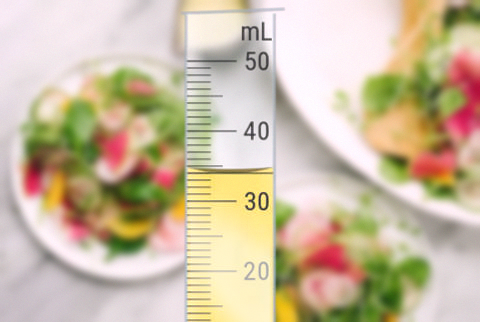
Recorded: 34 mL
